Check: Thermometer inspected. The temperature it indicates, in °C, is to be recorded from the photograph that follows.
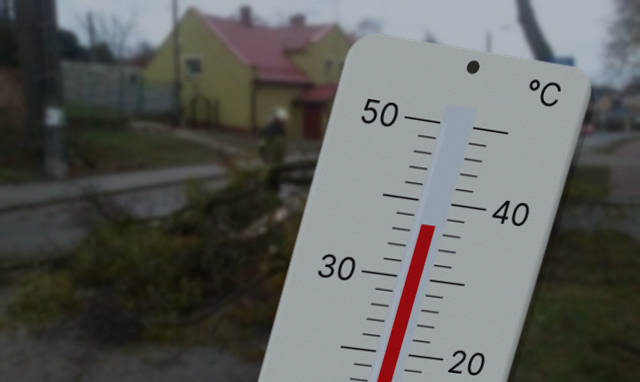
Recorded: 37 °C
